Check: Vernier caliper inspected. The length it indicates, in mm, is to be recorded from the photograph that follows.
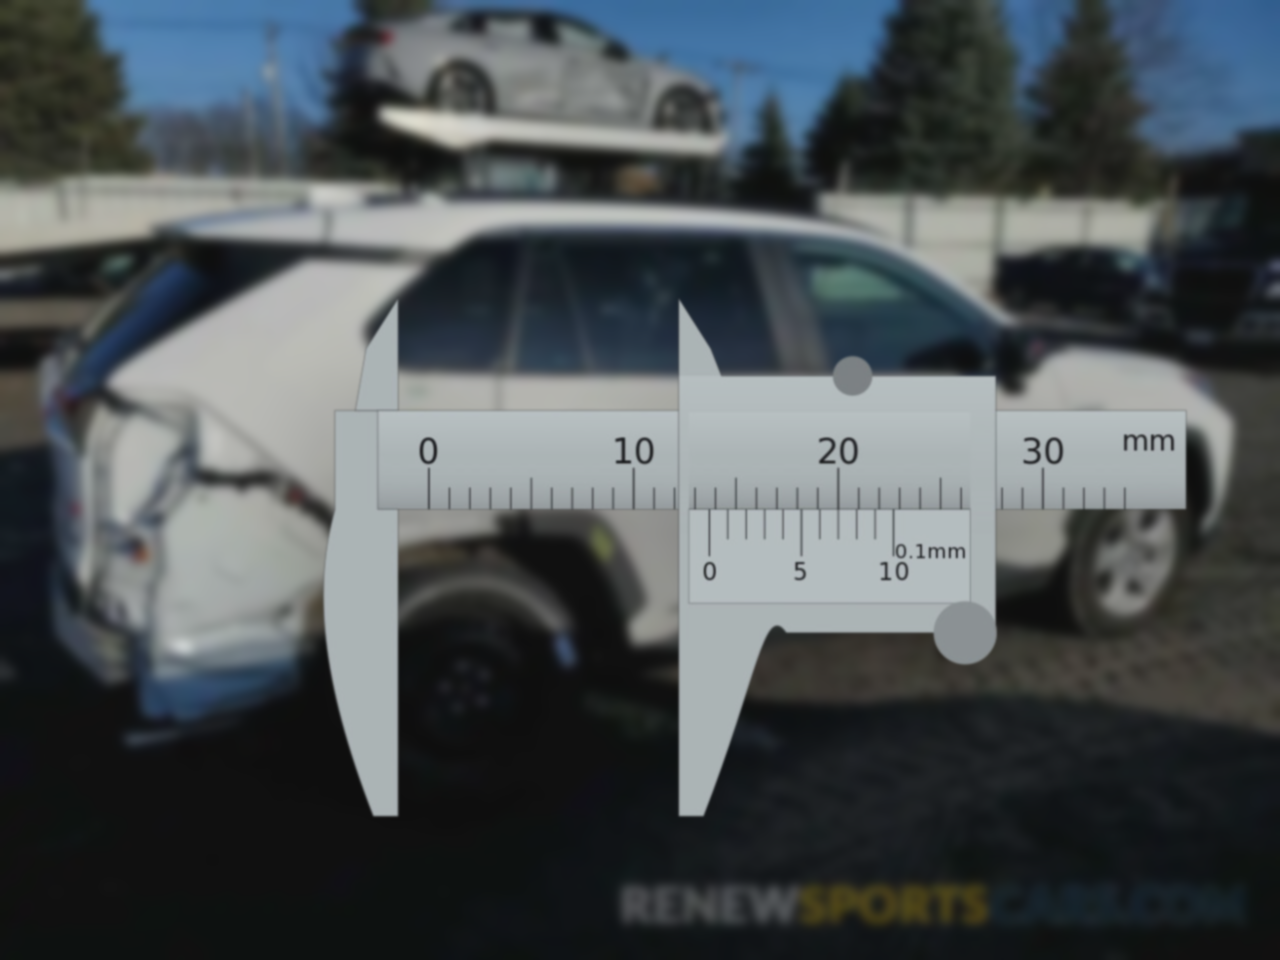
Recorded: 13.7 mm
